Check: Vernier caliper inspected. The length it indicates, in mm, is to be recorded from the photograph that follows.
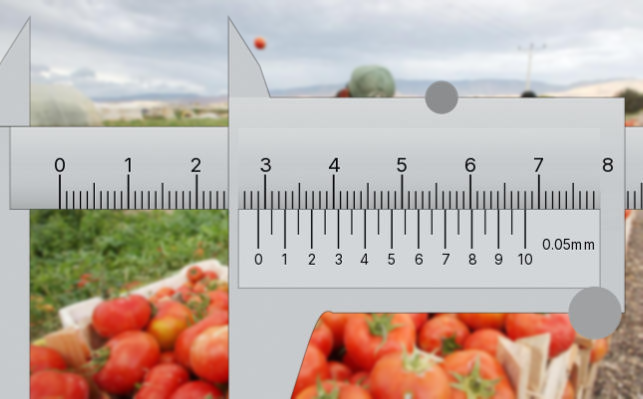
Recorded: 29.0 mm
